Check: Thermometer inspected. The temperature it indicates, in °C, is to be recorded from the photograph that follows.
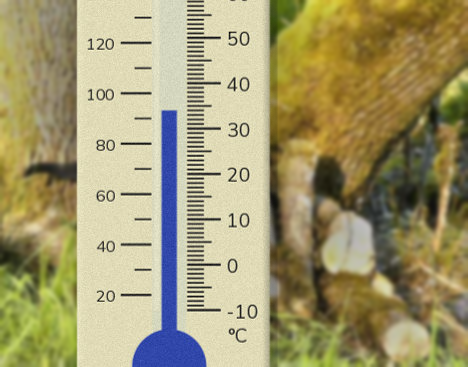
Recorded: 34 °C
